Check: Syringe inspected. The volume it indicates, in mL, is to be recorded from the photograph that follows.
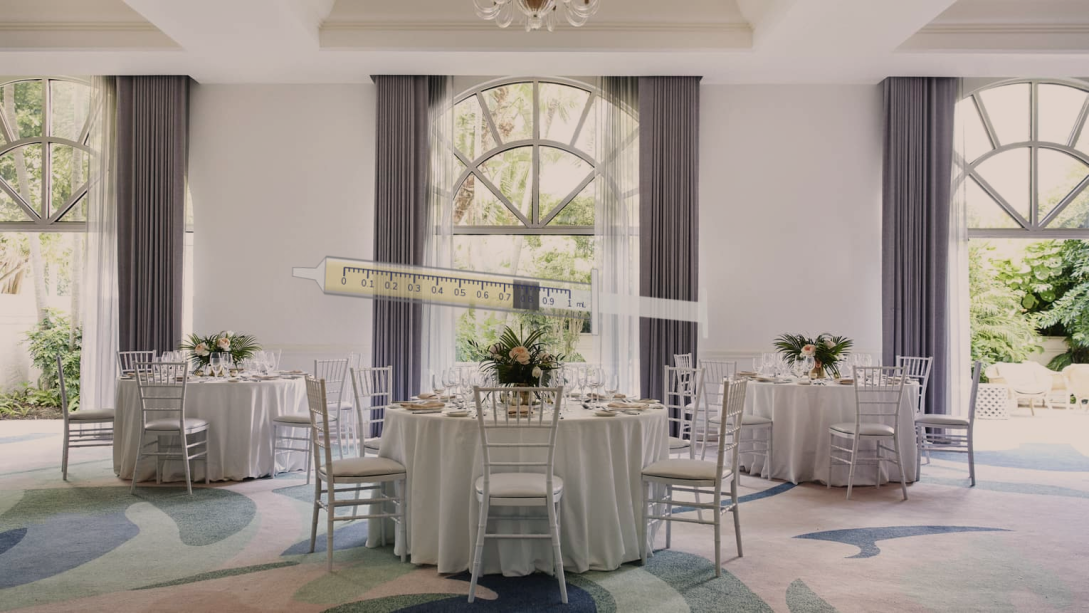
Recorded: 0.74 mL
